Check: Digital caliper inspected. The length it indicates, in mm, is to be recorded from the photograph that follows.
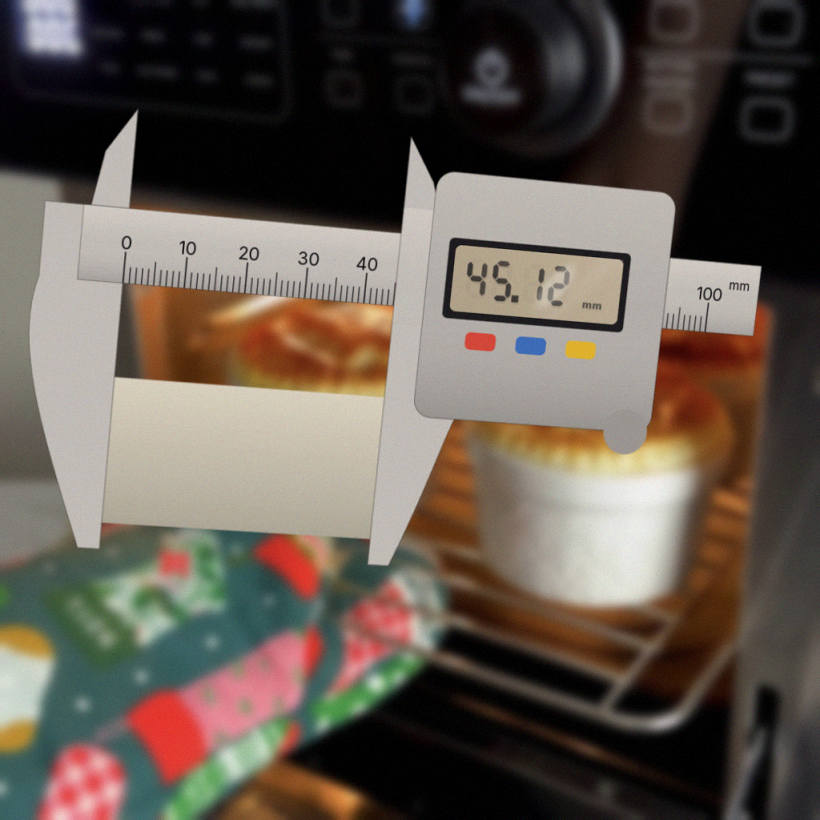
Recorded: 45.12 mm
